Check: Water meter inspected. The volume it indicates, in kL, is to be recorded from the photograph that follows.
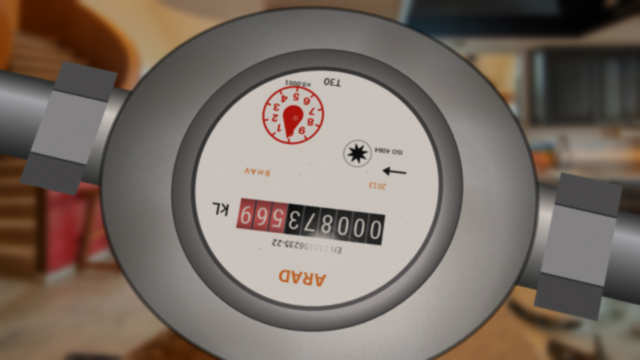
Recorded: 873.5690 kL
